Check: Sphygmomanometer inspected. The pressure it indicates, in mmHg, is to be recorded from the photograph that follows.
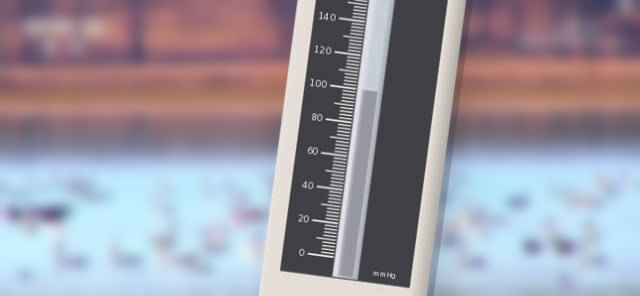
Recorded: 100 mmHg
